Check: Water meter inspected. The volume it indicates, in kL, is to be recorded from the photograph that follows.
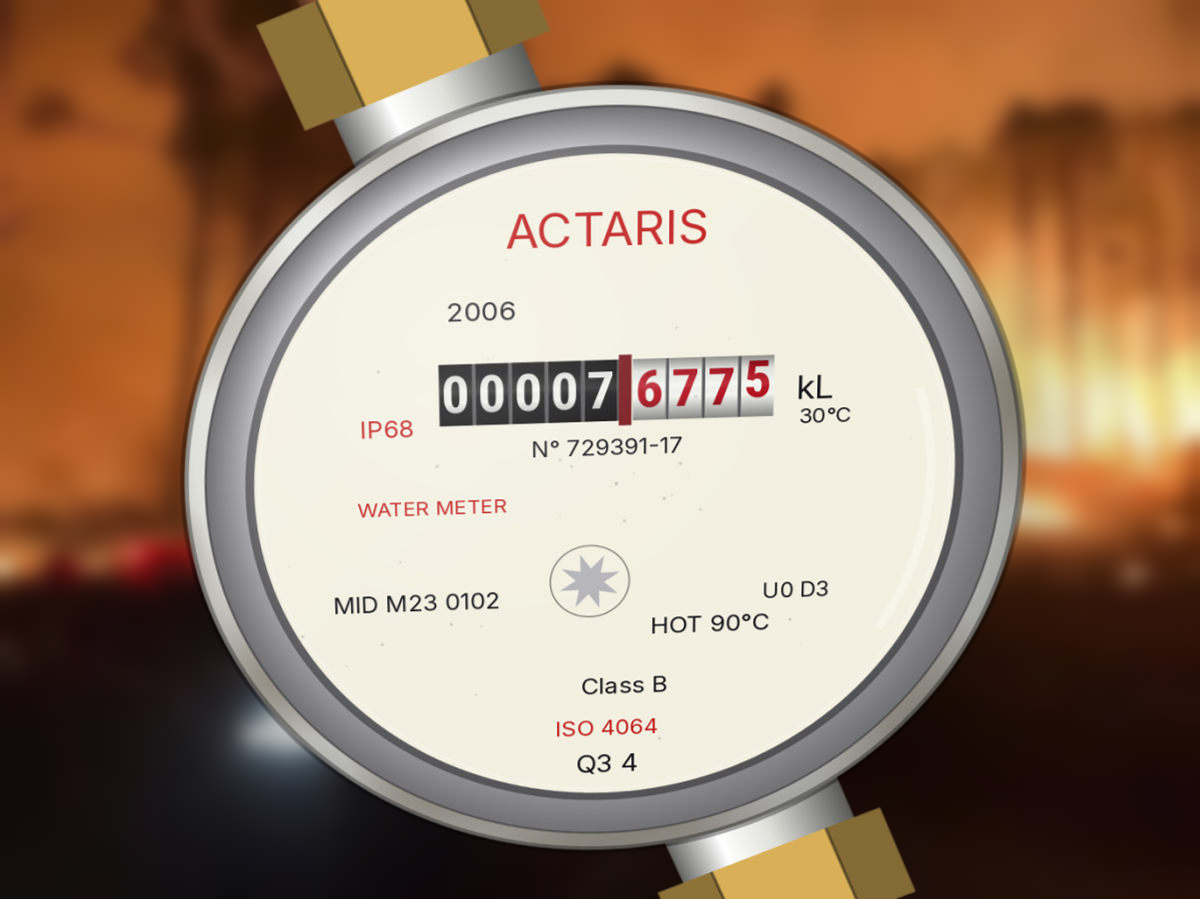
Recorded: 7.6775 kL
